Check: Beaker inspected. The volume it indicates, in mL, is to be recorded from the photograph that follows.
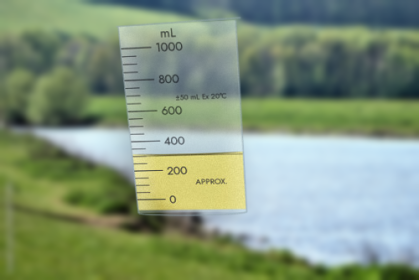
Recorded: 300 mL
